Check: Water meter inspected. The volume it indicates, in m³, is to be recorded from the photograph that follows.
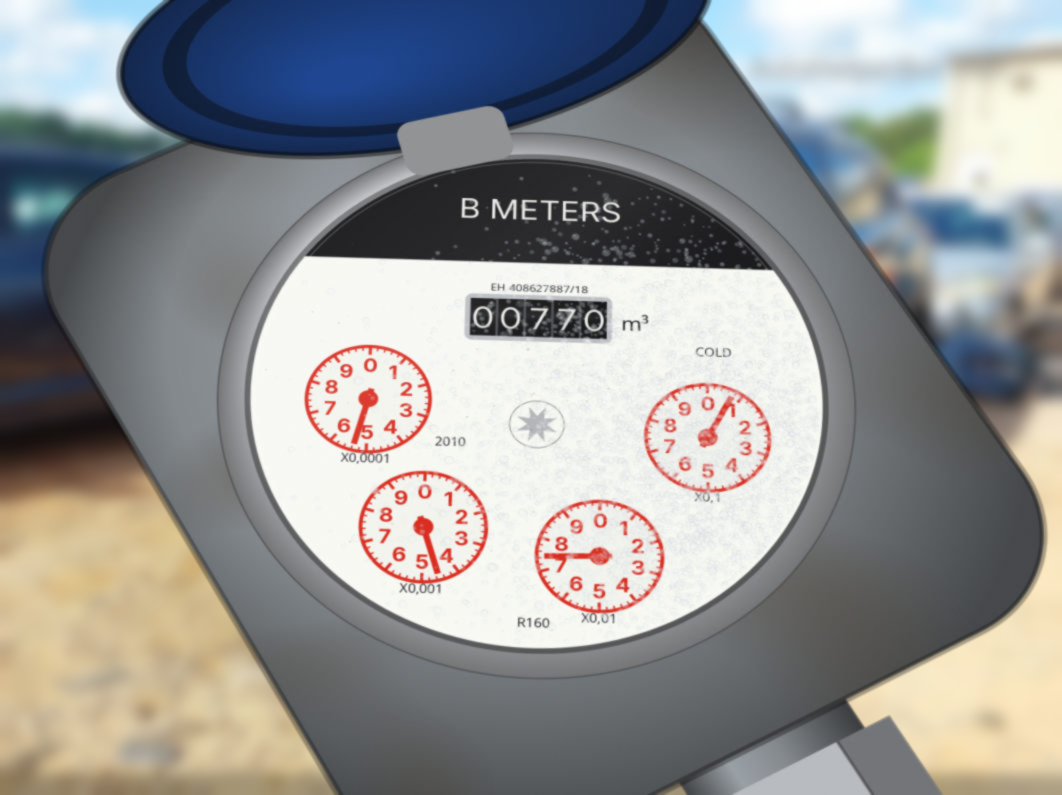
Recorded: 770.0745 m³
